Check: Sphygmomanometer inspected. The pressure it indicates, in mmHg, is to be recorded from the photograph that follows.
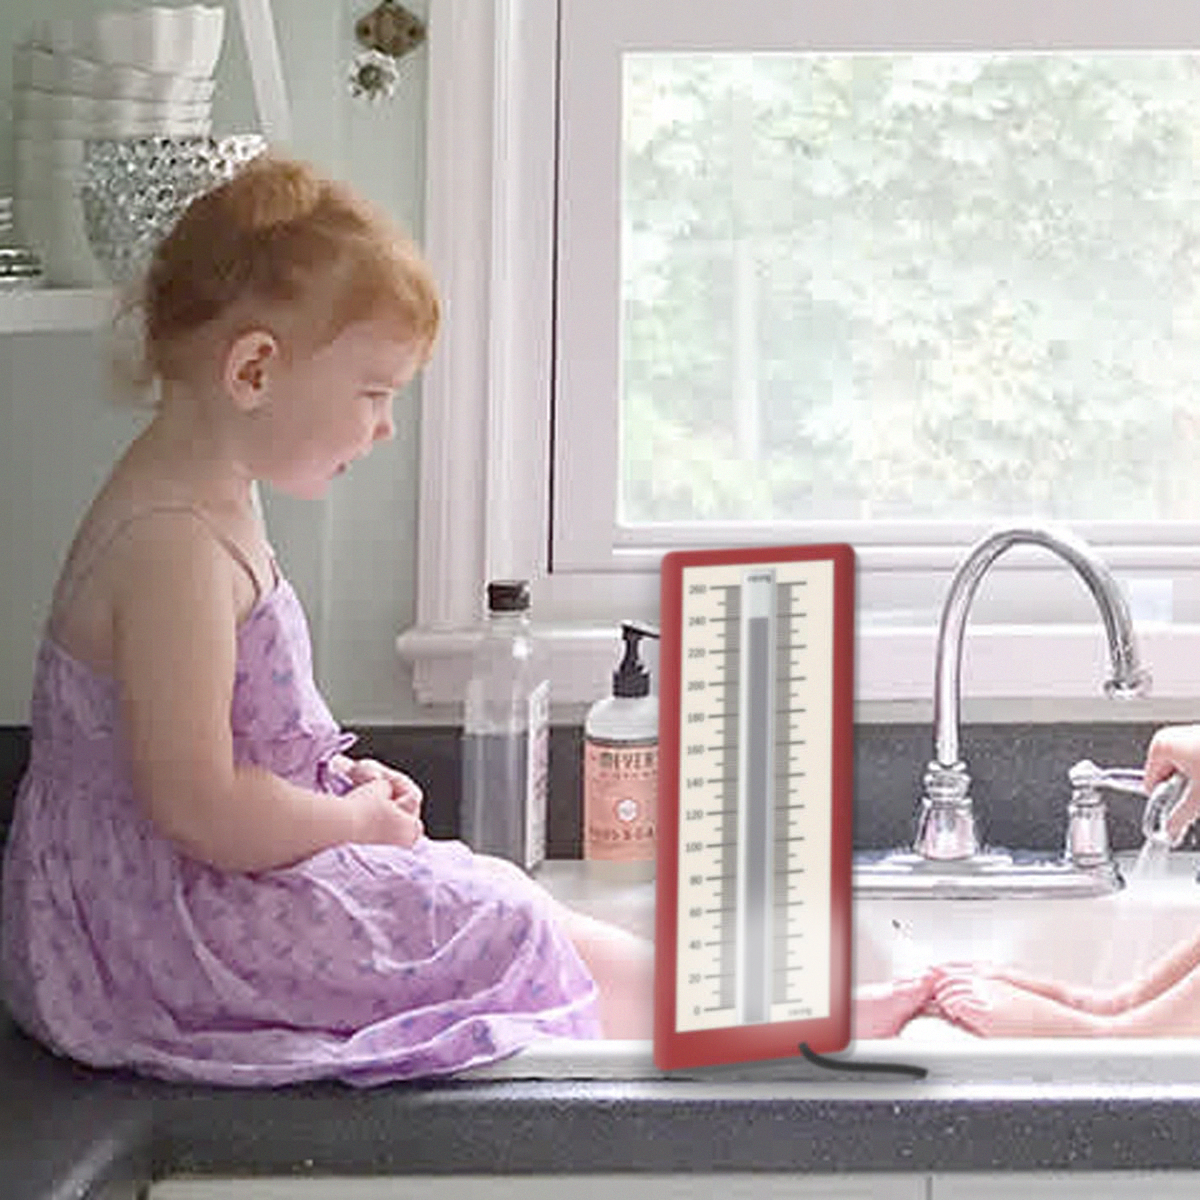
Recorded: 240 mmHg
